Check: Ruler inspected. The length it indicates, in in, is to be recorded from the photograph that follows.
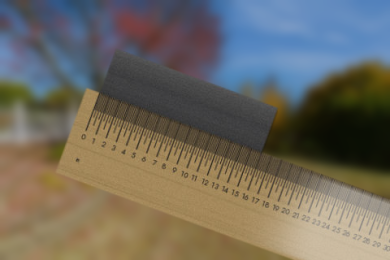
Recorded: 16 in
